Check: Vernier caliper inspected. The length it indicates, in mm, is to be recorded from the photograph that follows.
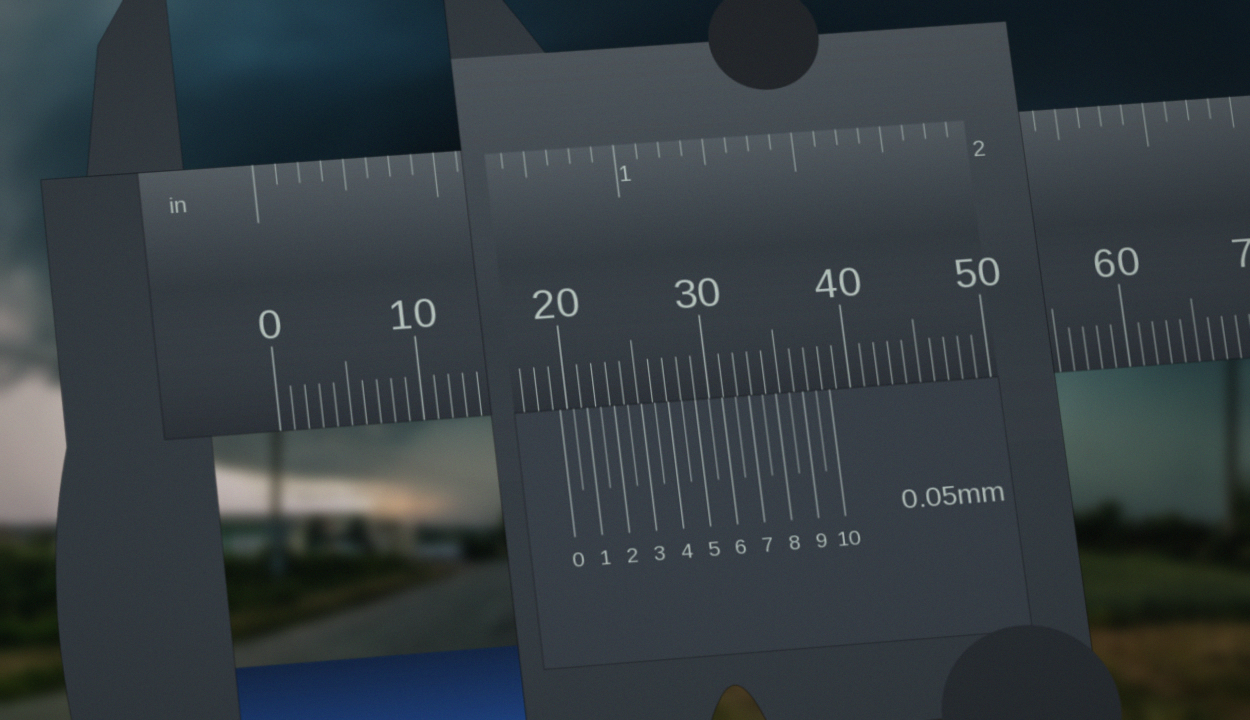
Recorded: 19.5 mm
